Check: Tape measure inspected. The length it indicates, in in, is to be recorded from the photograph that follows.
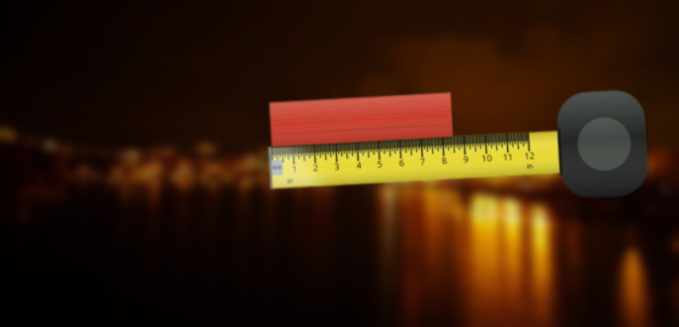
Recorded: 8.5 in
